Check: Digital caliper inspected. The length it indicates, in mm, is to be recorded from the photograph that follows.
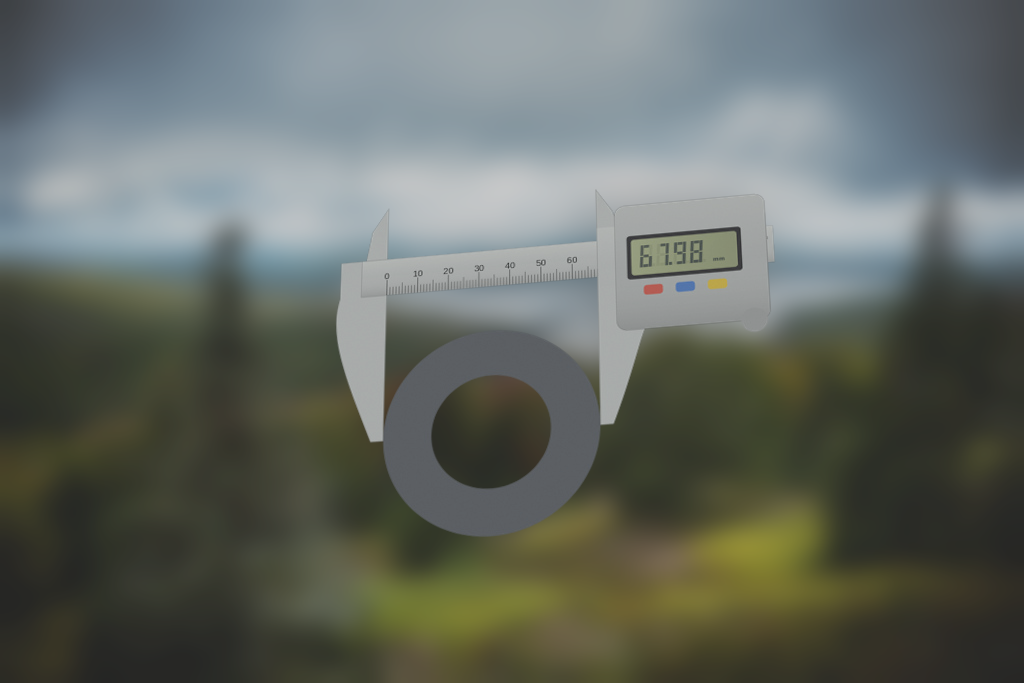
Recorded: 67.98 mm
